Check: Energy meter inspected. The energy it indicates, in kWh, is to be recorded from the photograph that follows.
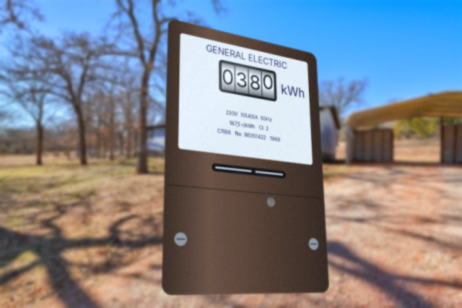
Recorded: 380 kWh
